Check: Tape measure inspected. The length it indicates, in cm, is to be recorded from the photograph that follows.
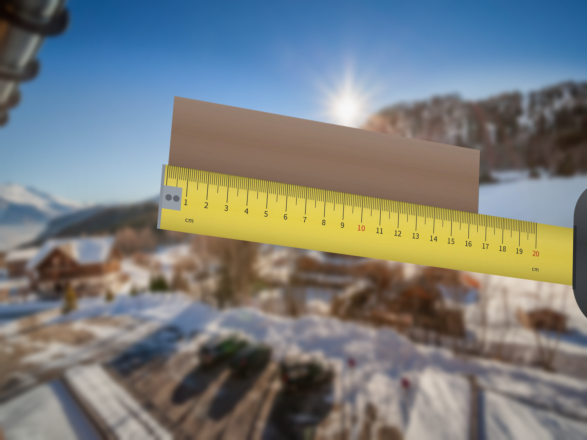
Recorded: 16.5 cm
